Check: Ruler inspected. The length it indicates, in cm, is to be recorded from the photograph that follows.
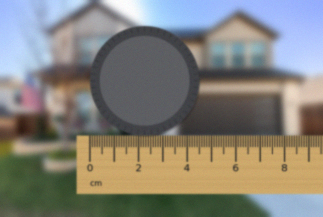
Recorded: 4.5 cm
